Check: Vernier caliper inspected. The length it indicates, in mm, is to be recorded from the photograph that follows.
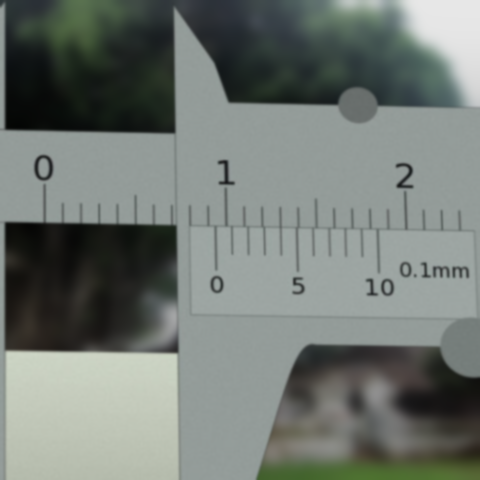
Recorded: 9.4 mm
